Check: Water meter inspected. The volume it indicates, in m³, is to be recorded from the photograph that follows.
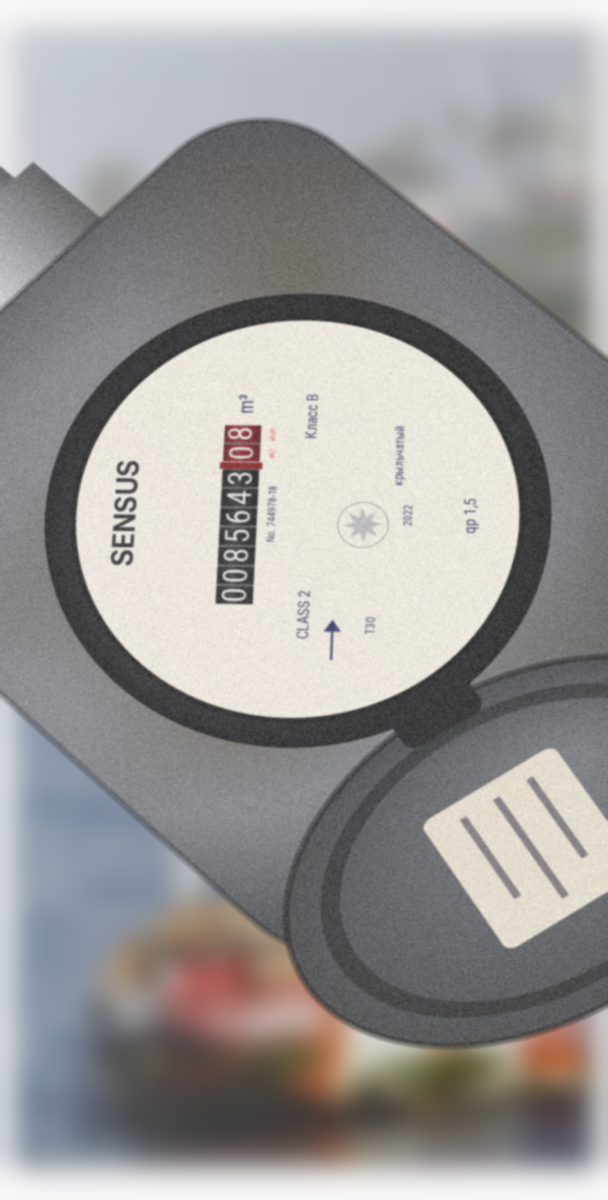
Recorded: 85643.08 m³
